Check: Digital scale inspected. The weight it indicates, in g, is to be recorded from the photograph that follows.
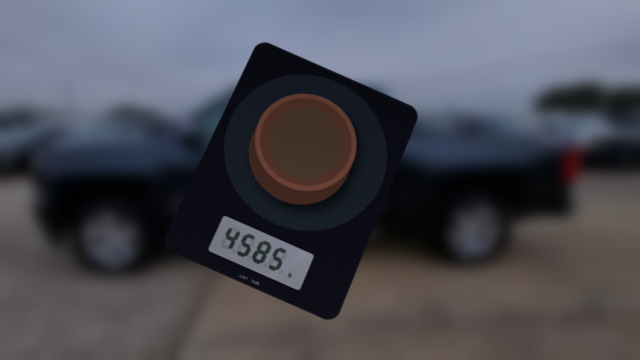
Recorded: 4585 g
